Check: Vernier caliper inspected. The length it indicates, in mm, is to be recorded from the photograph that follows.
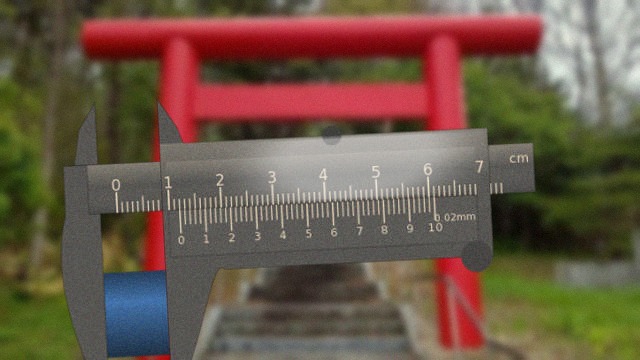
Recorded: 12.0 mm
